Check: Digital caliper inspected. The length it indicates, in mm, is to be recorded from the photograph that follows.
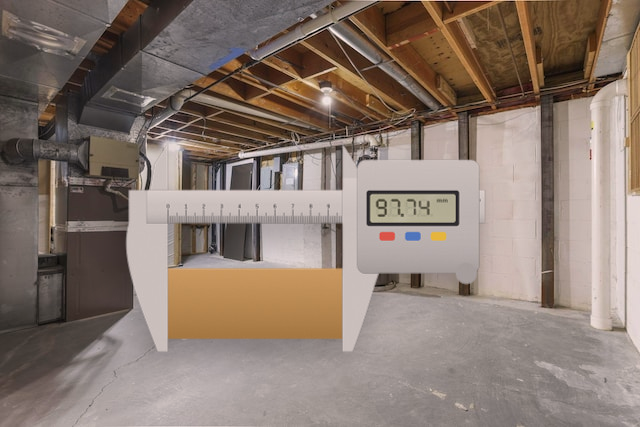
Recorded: 97.74 mm
